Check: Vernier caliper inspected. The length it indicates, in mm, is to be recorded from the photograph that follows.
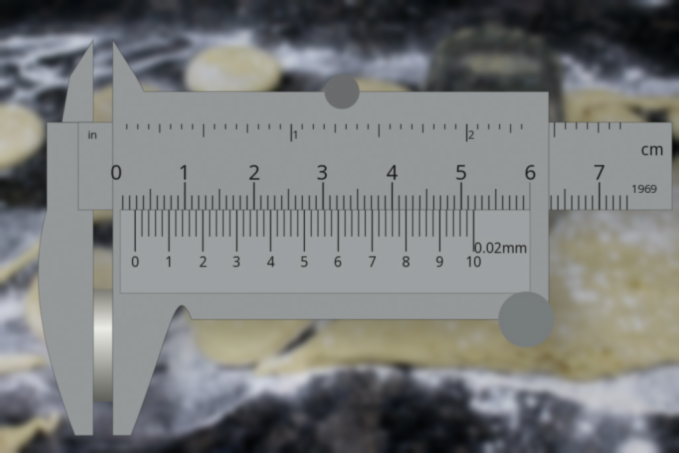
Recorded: 2.8 mm
